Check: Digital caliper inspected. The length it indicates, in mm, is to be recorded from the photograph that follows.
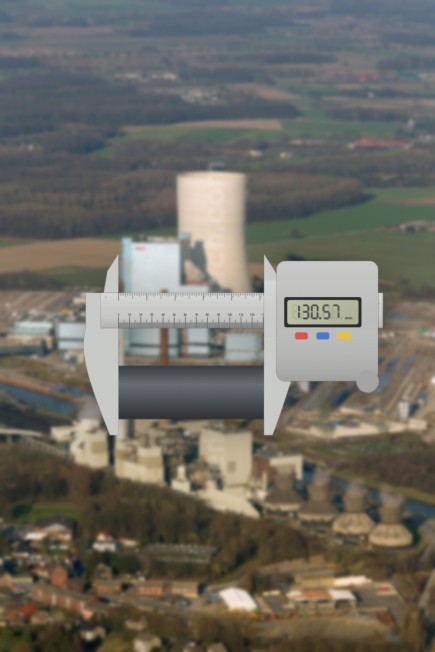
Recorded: 130.57 mm
